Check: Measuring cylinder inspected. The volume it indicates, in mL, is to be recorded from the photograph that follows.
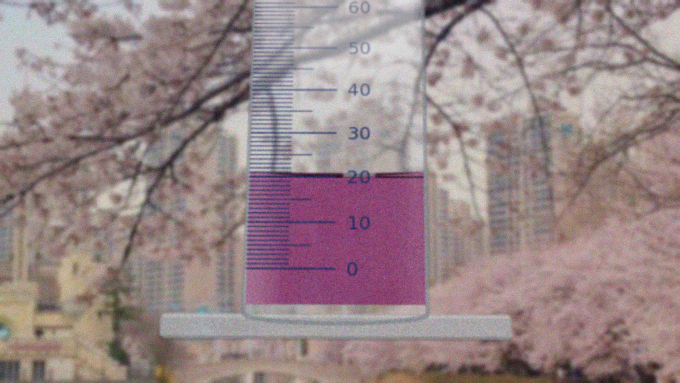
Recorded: 20 mL
